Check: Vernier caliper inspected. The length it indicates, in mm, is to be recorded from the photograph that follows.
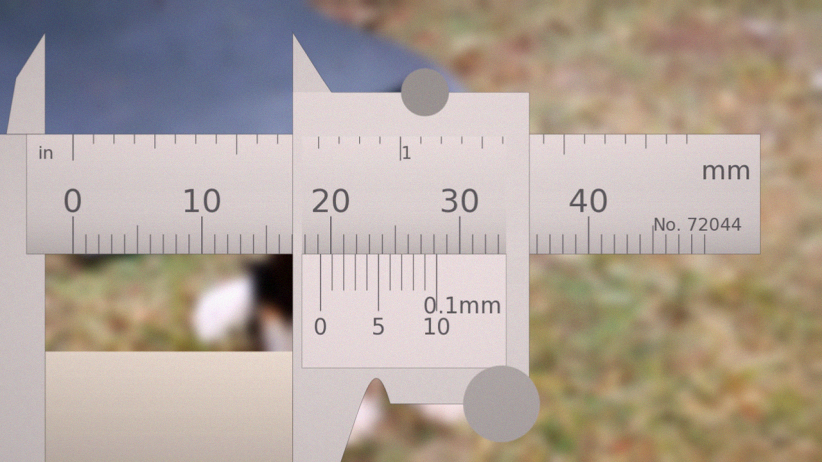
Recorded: 19.2 mm
